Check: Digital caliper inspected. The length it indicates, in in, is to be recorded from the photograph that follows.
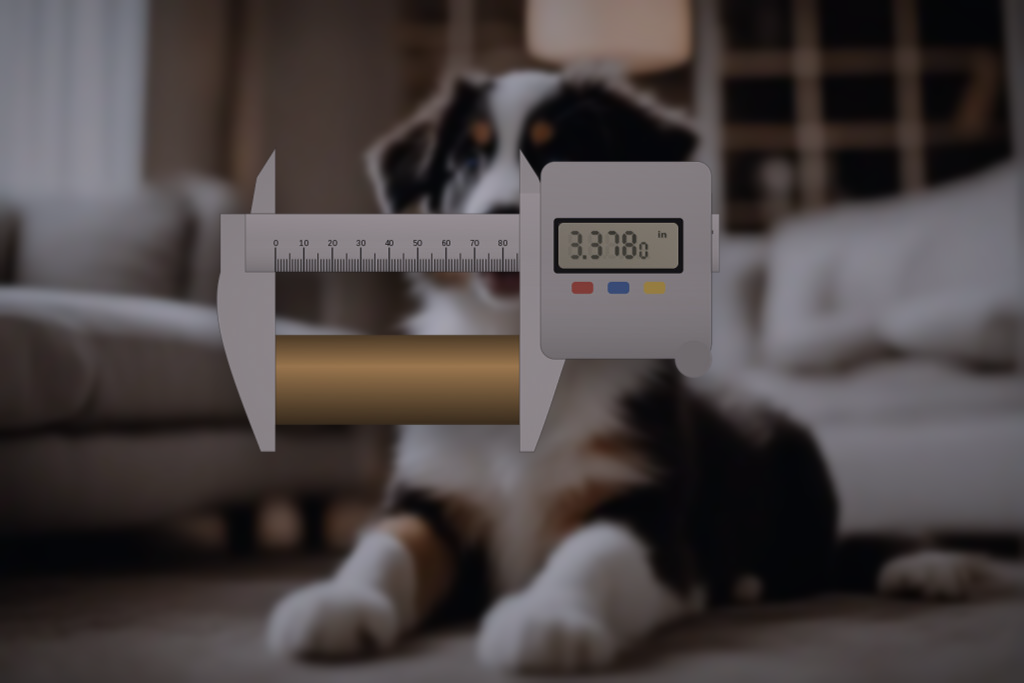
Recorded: 3.3780 in
